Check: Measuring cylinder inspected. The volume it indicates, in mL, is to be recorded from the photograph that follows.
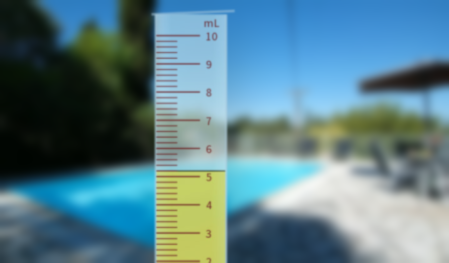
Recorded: 5.2 mL
